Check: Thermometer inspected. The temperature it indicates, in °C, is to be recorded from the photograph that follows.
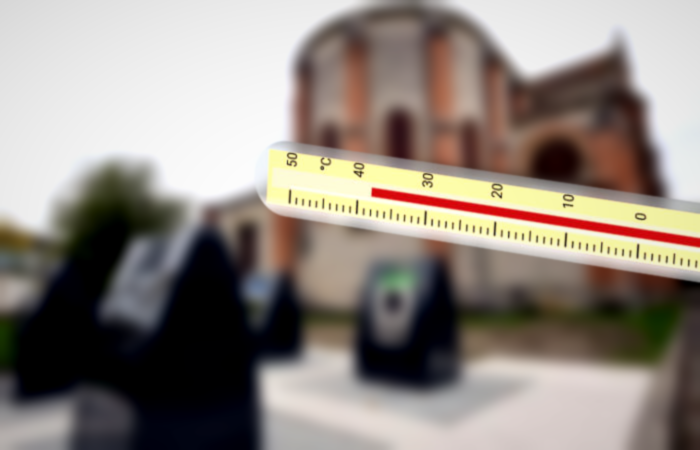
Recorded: 38 °C
